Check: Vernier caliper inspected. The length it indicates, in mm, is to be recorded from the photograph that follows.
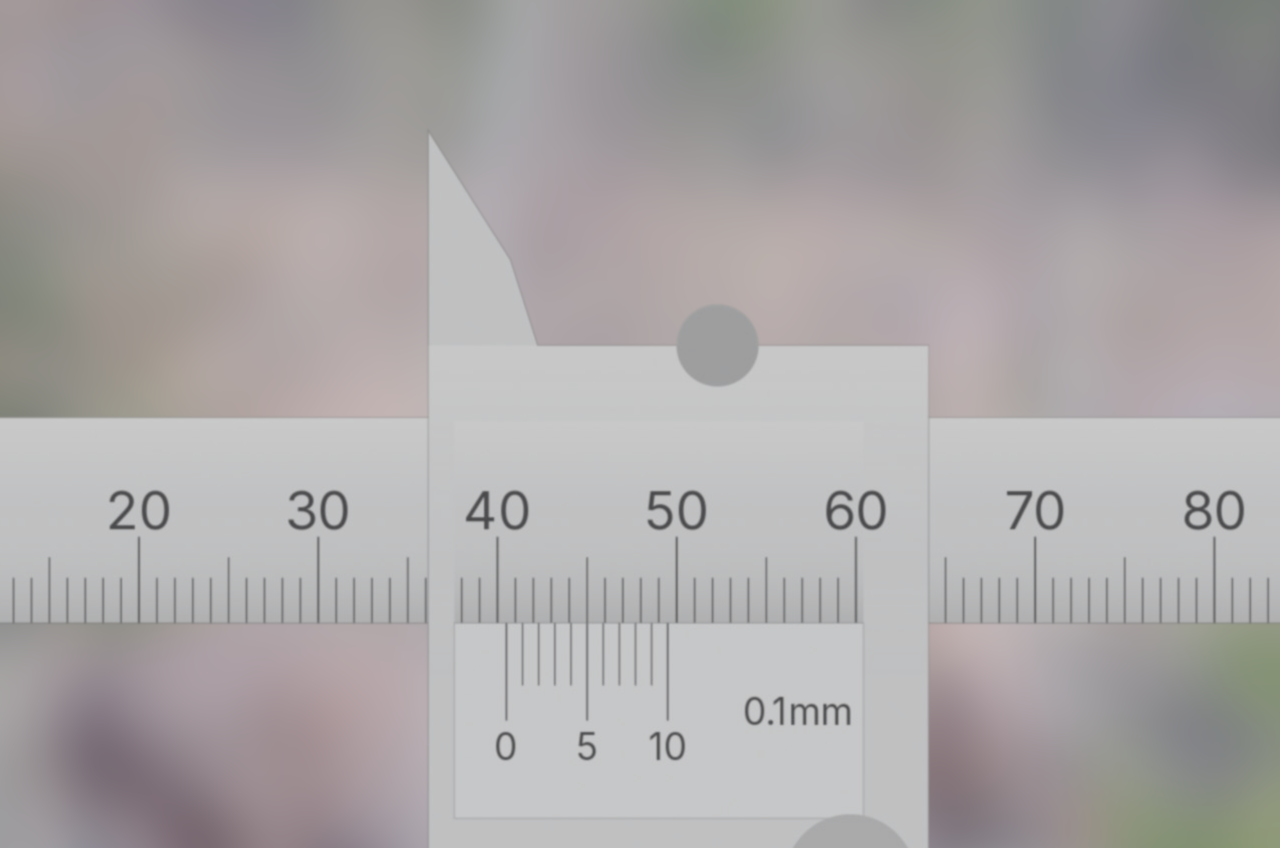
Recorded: 40.5 mm
